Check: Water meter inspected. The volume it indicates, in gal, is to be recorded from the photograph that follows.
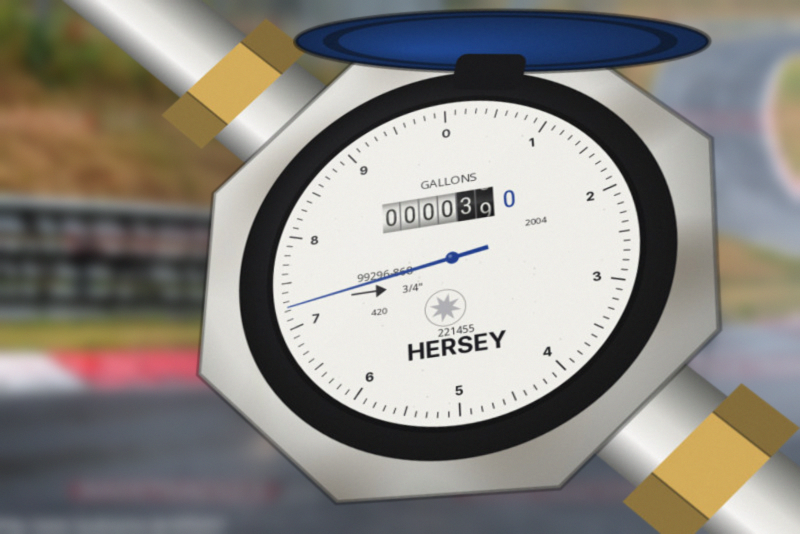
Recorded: 387.2 gal
